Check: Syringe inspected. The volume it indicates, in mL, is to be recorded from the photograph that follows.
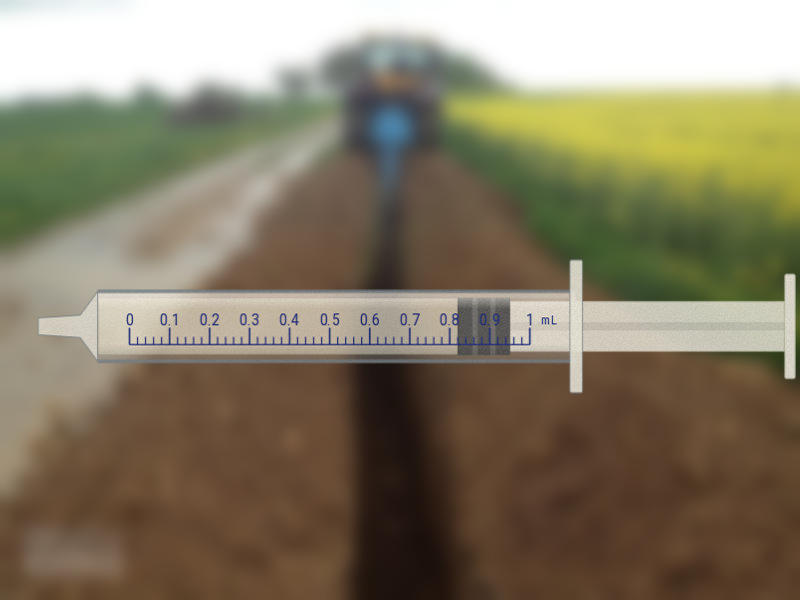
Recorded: 0.82 mL
